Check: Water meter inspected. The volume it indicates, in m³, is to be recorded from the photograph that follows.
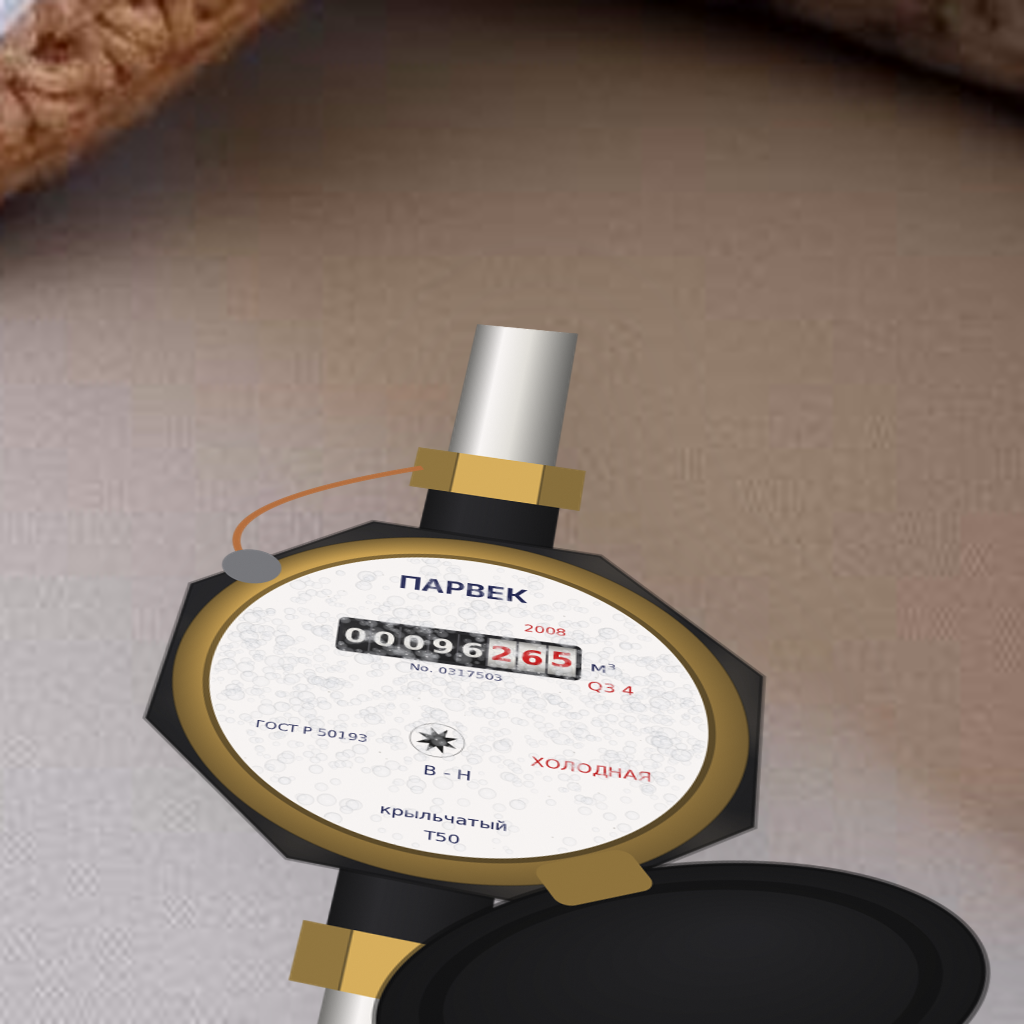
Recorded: 96.265 m³
